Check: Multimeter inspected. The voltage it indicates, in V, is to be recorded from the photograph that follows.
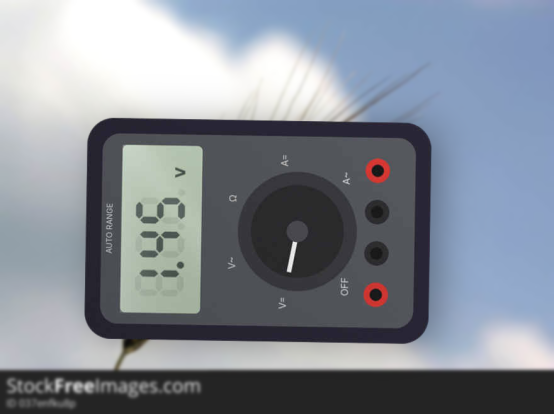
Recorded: 1.45 V
